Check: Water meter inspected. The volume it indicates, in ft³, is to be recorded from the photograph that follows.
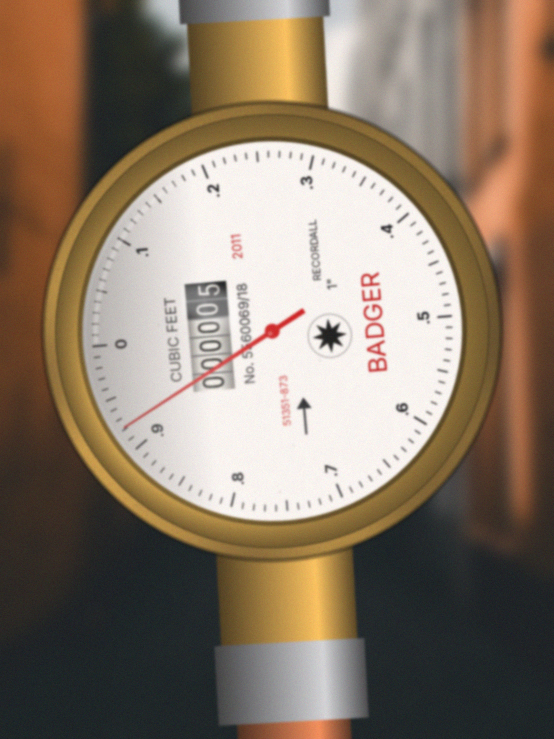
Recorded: 4.92 ft³
